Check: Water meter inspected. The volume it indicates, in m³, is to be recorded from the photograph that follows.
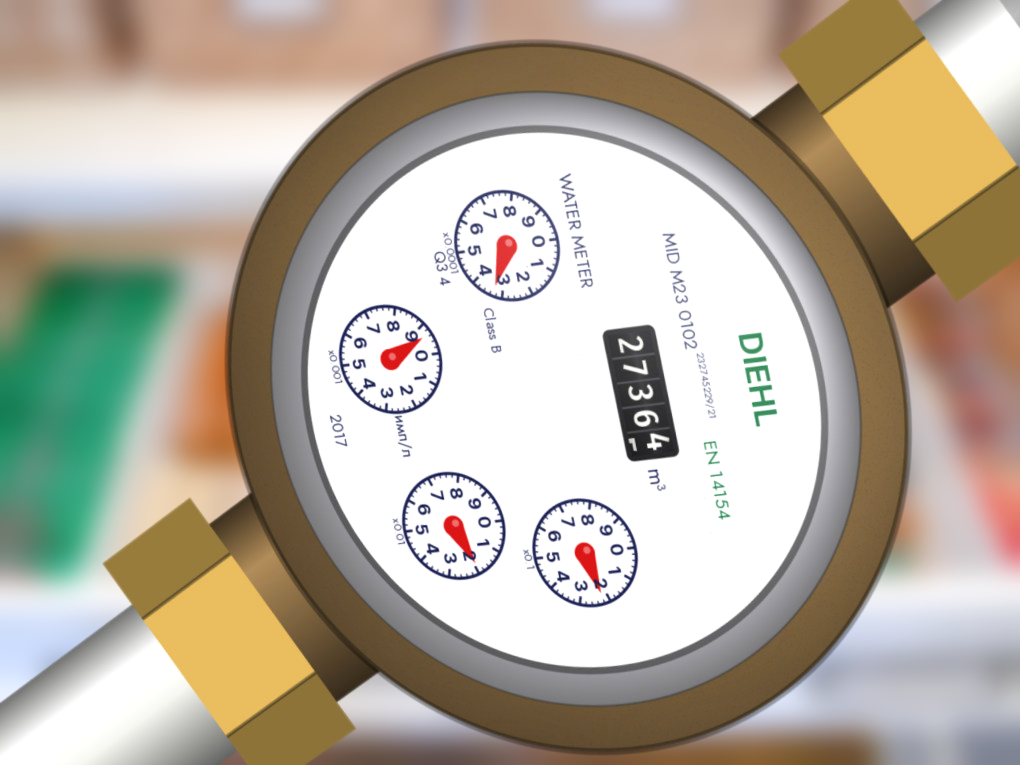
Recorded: 27364.2193 m³
